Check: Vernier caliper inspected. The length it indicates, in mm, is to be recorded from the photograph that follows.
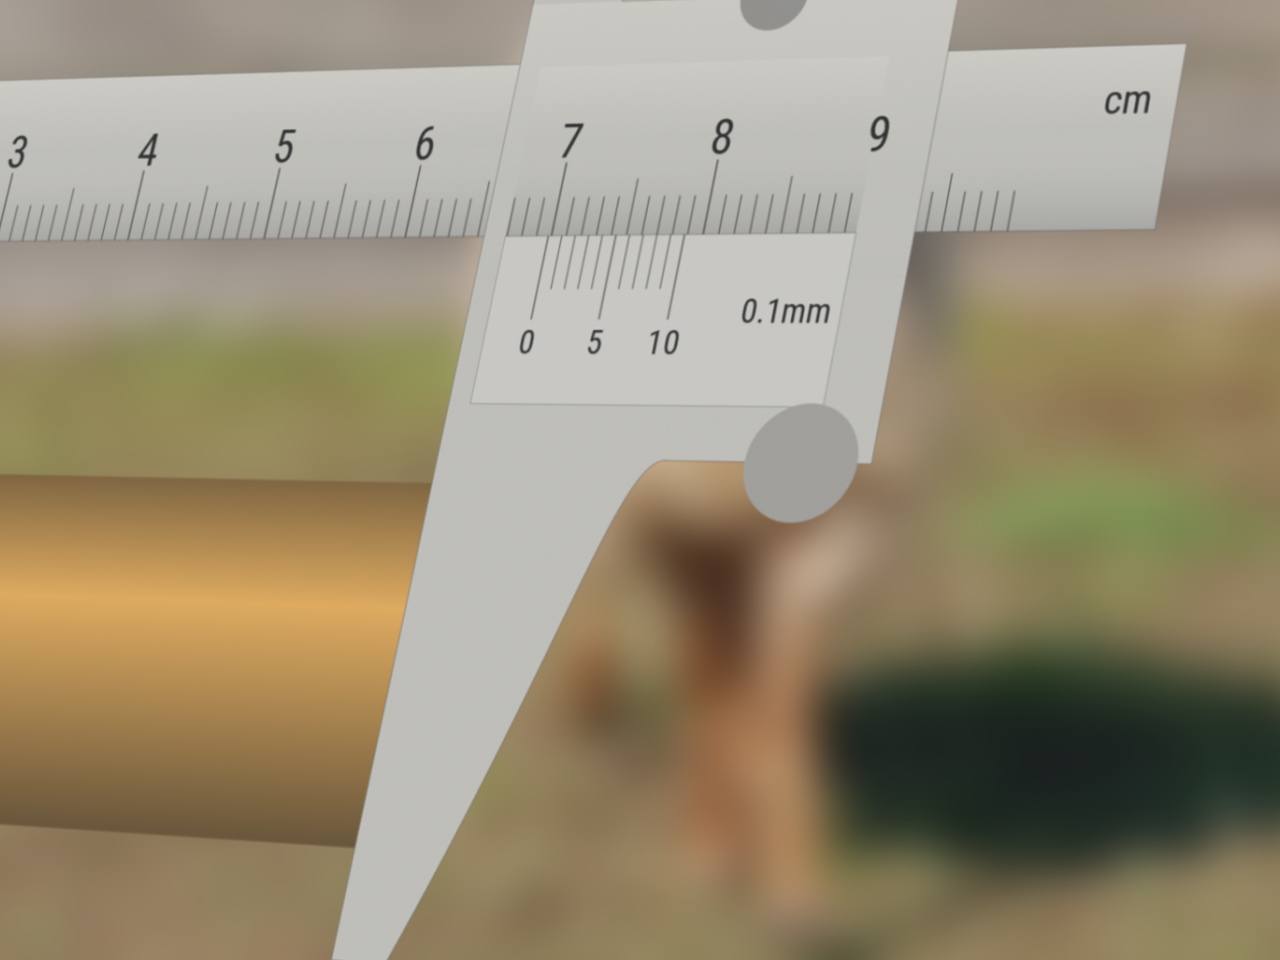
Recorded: 69.8 mm
